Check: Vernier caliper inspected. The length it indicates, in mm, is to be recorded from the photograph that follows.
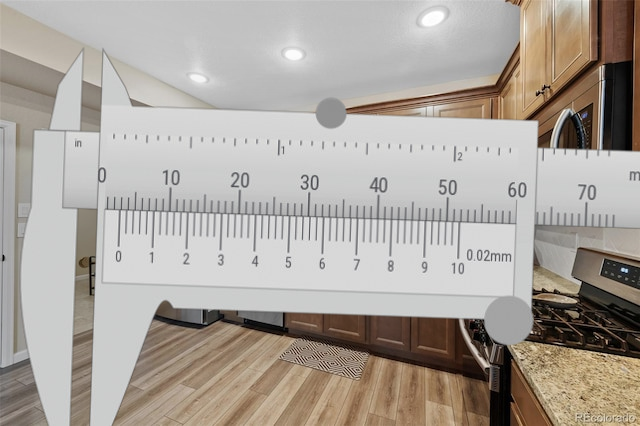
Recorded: 2.8 mm
